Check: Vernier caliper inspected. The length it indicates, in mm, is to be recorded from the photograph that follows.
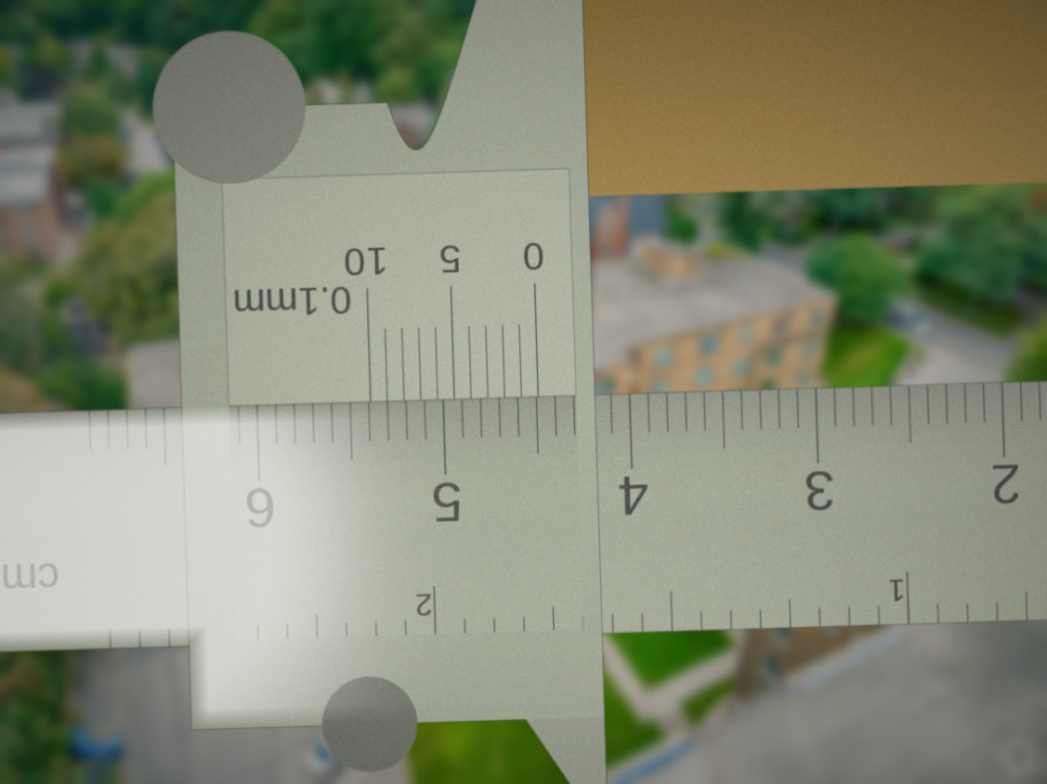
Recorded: 44.9 mm
